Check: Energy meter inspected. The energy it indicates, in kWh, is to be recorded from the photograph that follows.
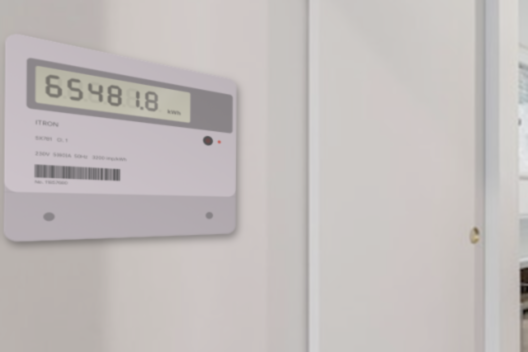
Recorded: 65481.8 kWh
